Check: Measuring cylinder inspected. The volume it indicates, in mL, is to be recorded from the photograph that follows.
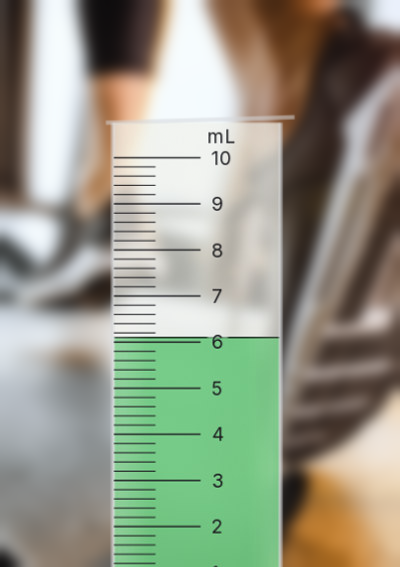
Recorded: 6.1 mL
